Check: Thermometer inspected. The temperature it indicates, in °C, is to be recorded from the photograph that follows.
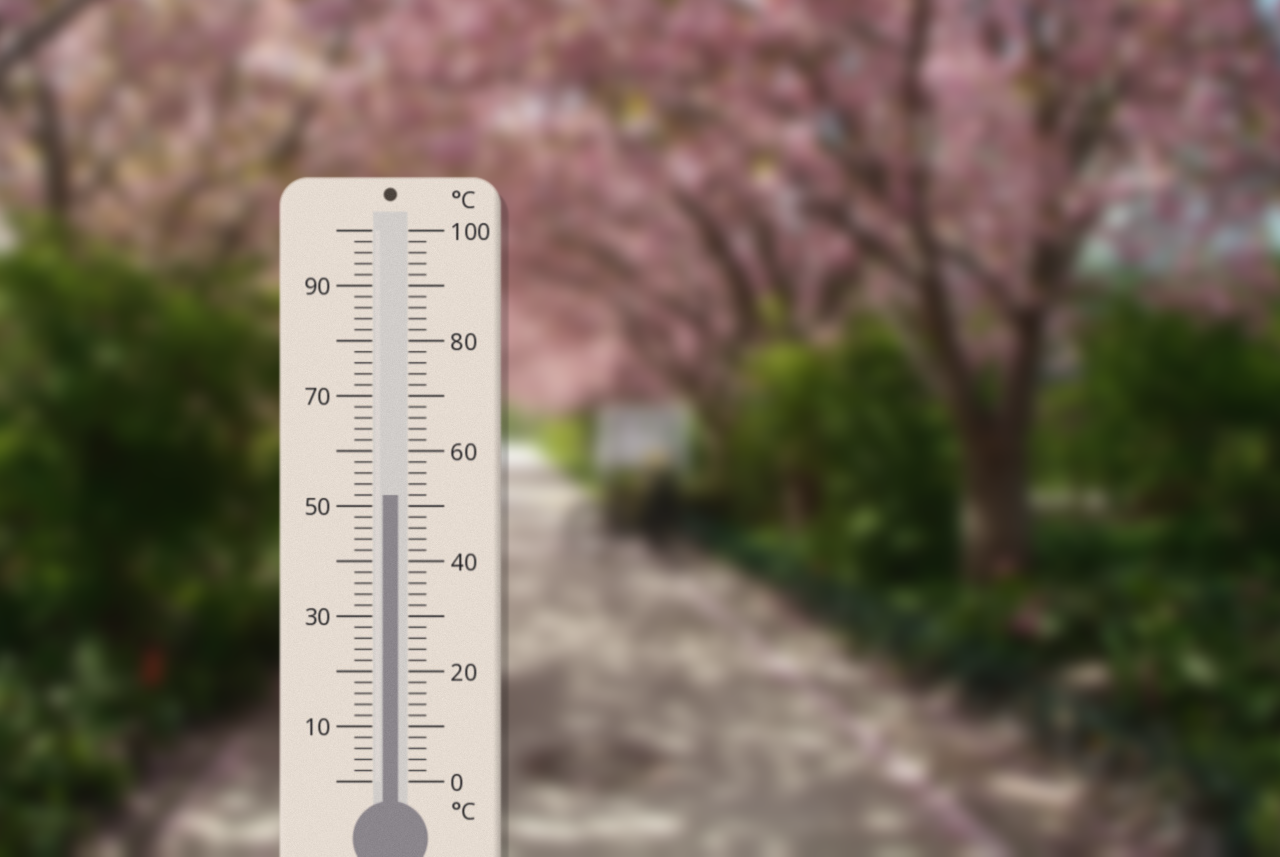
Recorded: 52 °C
